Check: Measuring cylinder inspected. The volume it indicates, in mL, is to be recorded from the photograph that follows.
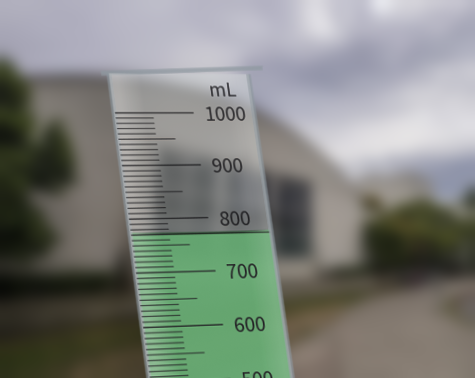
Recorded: 770 mL
